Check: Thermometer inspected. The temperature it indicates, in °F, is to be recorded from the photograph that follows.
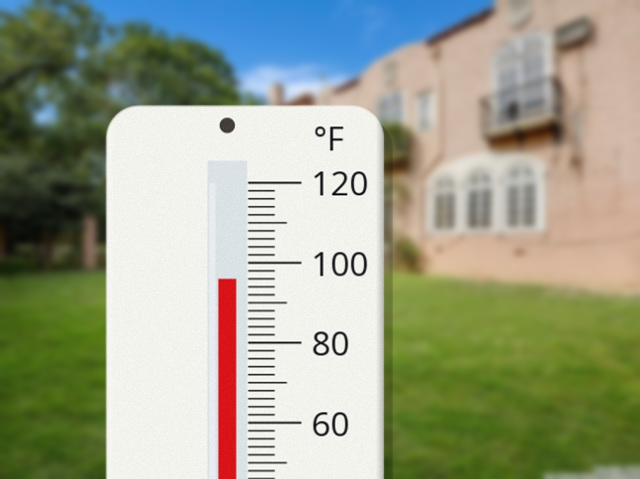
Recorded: 96 °F
